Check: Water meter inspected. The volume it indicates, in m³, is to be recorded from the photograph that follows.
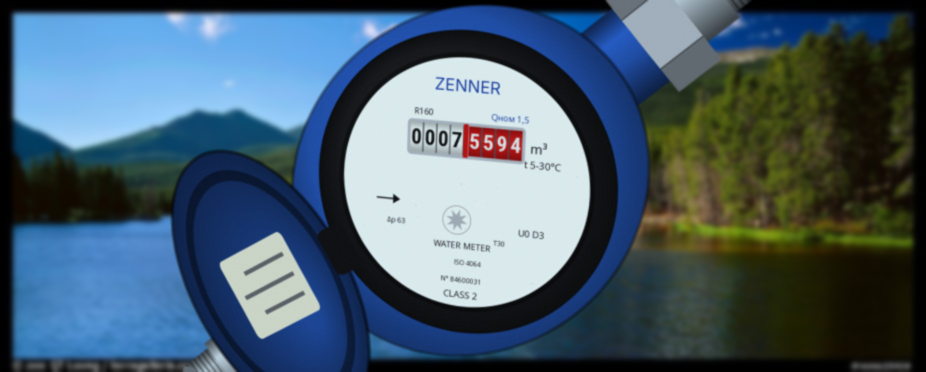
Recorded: 7.5594 m³
